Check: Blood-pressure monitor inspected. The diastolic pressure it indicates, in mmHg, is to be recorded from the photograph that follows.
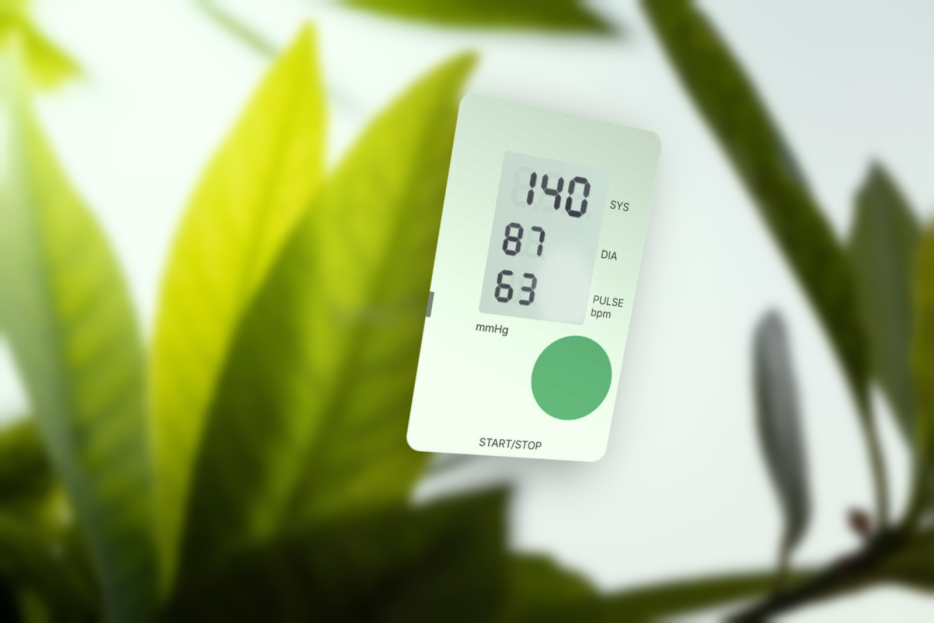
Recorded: 87 mmHg
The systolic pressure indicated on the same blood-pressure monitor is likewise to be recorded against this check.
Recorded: 140 mmHg
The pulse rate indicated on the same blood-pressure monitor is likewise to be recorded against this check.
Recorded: 63 bpm
